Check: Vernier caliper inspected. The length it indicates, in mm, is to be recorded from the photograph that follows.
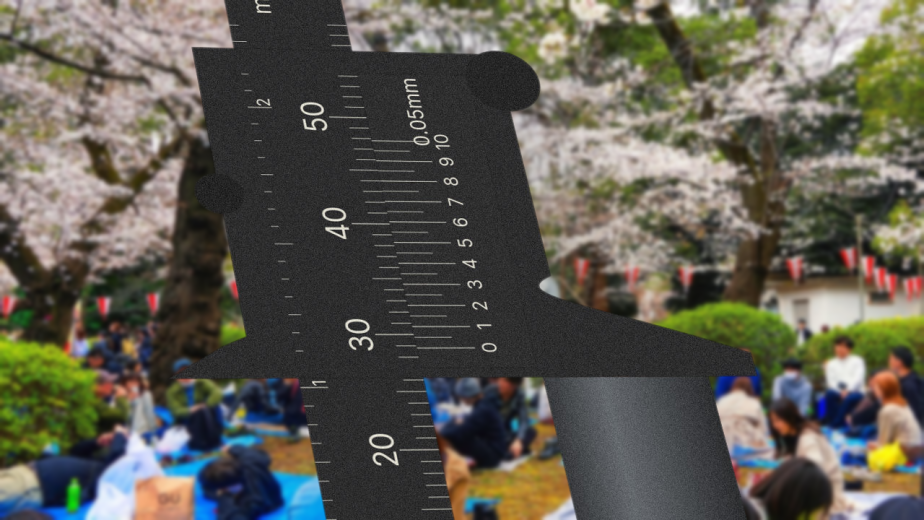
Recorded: 28.8 mm
